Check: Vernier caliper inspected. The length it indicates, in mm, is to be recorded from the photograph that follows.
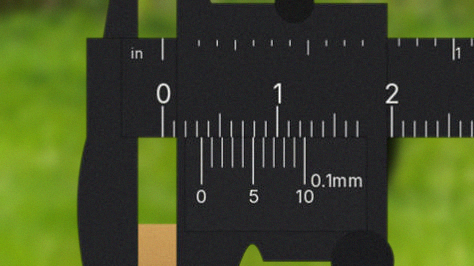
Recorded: 3.4 mm
